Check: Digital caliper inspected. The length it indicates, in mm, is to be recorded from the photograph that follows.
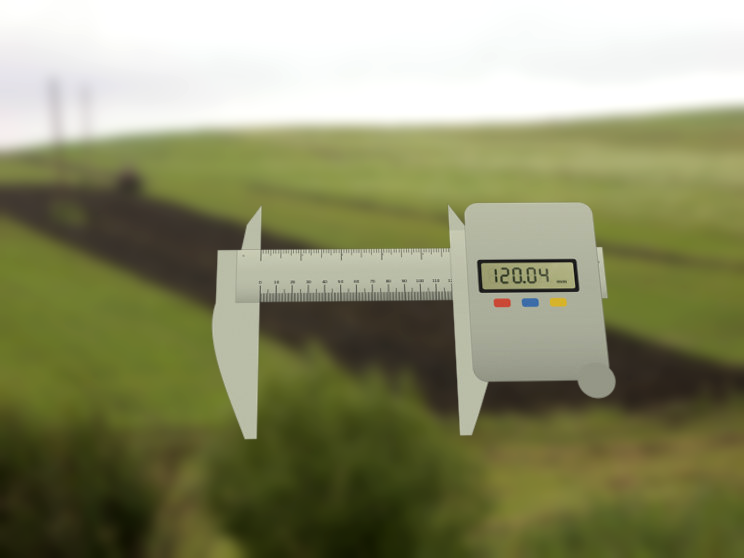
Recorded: 120.04 mm
